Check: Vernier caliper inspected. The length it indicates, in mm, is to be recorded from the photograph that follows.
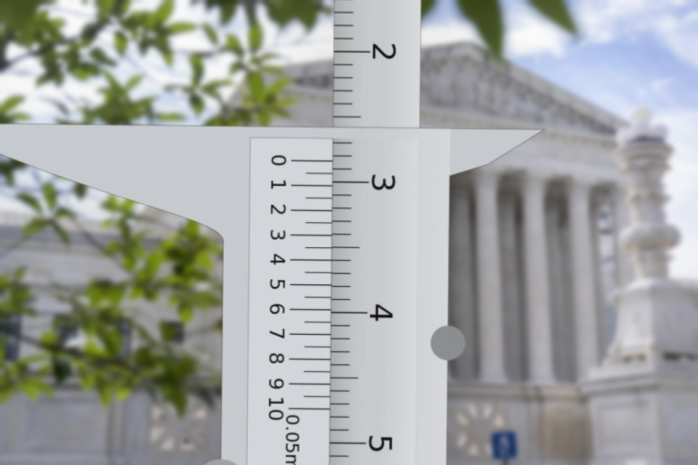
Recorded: 28.4 mm
